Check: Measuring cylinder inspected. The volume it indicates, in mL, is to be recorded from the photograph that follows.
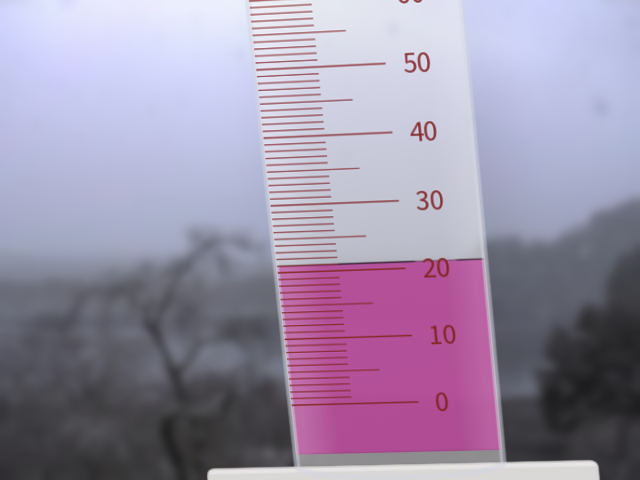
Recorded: 21 mL
